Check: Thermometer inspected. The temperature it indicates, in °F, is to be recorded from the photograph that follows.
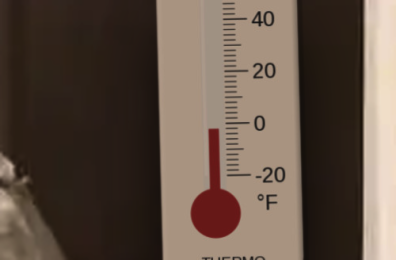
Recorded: -2 °F
